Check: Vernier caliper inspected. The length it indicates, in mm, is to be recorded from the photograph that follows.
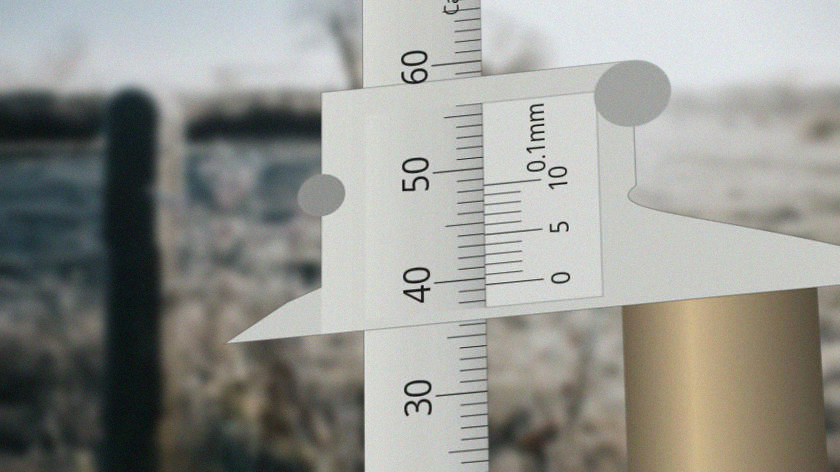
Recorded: 39.4 mm
